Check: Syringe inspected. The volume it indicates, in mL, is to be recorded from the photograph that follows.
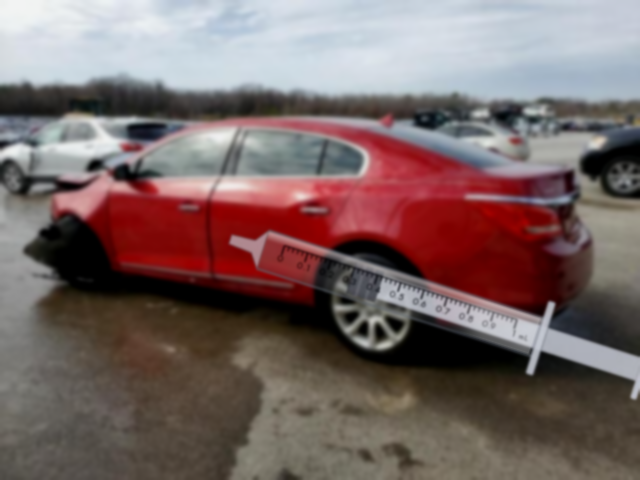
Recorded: 0.3 mL
